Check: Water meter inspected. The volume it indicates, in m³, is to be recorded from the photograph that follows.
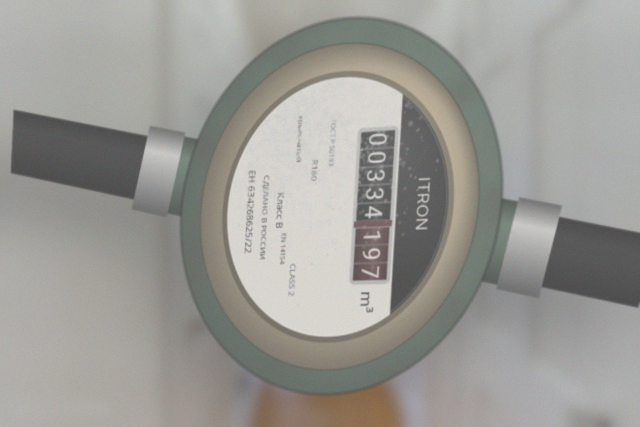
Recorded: 334.197 m³
